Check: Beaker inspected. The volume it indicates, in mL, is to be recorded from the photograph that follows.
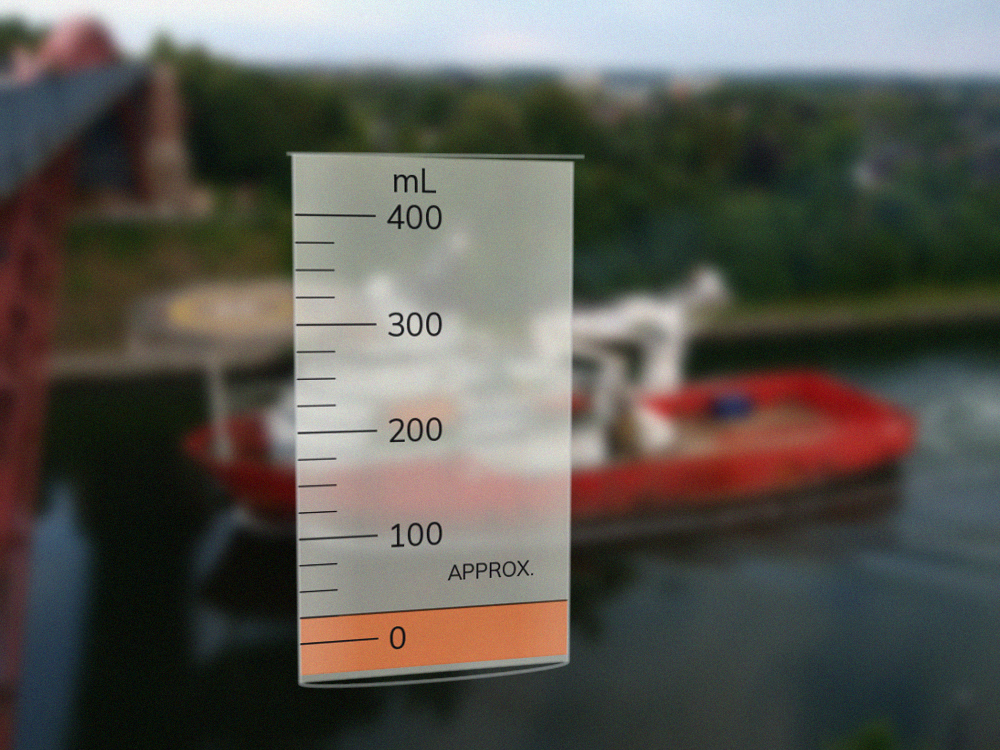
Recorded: 25 mL
